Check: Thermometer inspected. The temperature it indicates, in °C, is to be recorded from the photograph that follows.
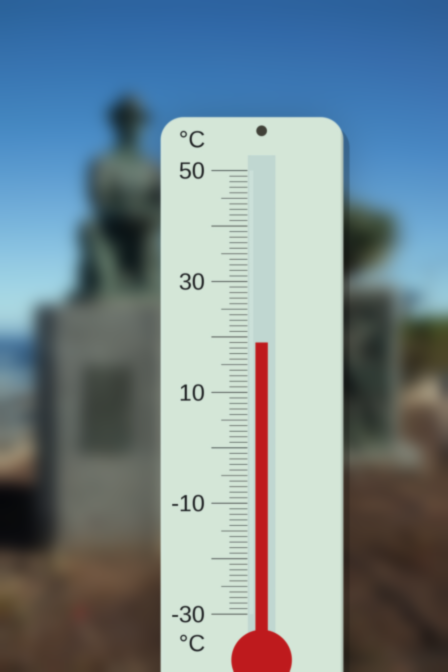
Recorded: 19 °C
